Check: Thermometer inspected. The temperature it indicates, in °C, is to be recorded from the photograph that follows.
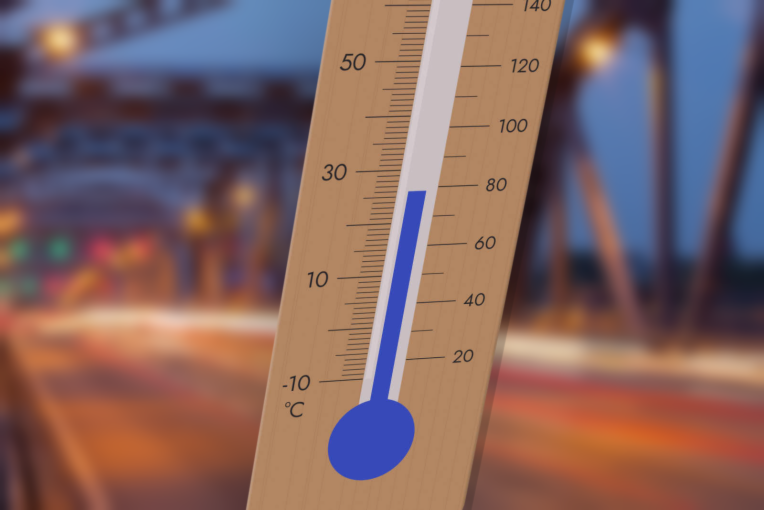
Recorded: 26 °C
